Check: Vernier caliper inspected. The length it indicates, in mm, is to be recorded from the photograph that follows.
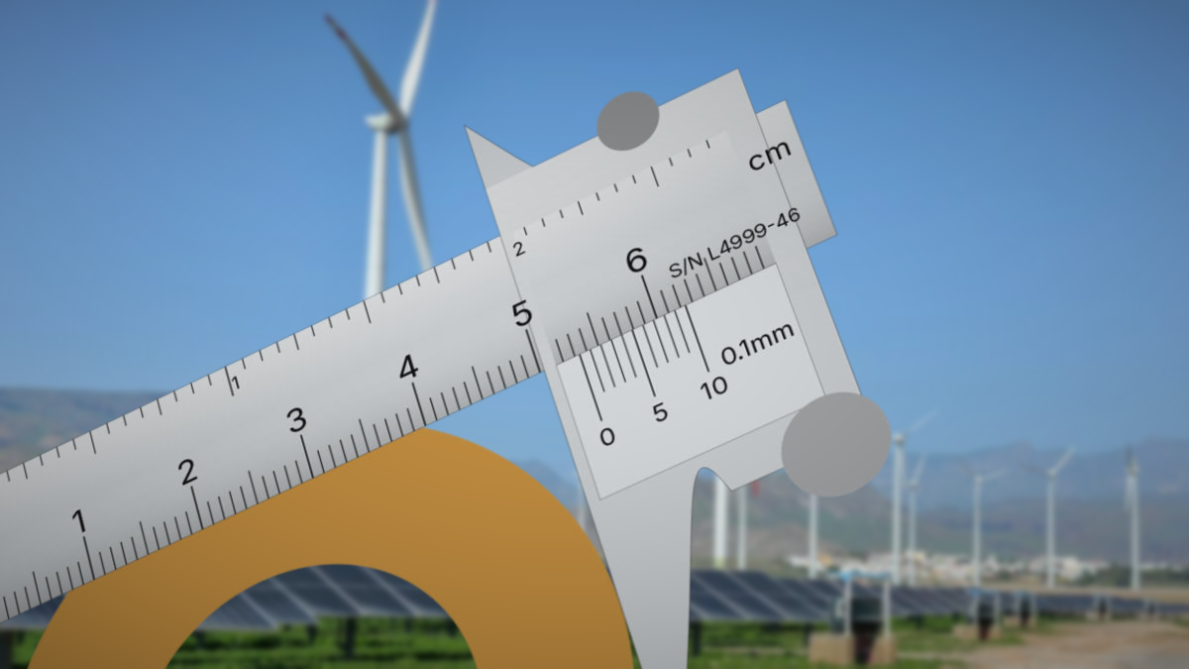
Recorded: 53.4 mm
